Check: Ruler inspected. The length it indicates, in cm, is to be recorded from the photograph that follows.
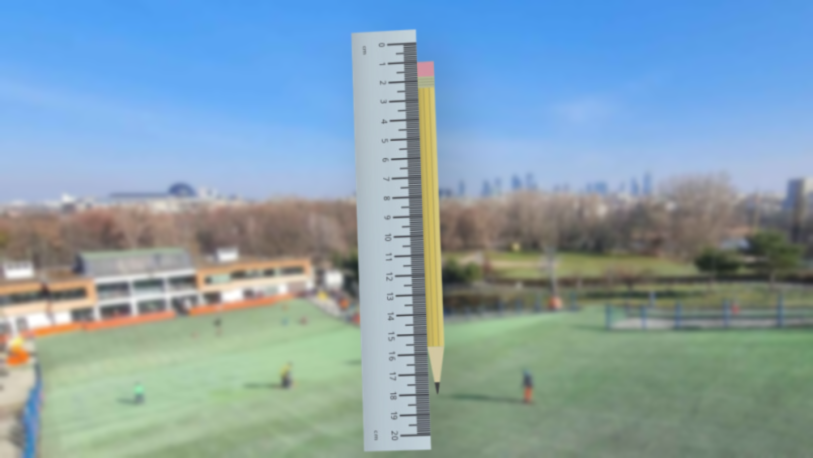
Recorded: 17 cm
